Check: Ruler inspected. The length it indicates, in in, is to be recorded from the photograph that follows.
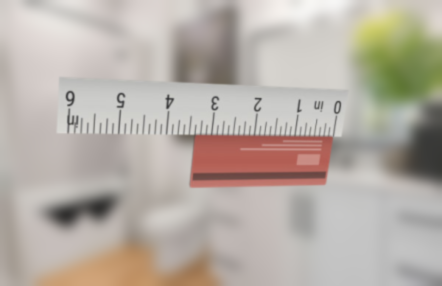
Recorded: 3.375 in
